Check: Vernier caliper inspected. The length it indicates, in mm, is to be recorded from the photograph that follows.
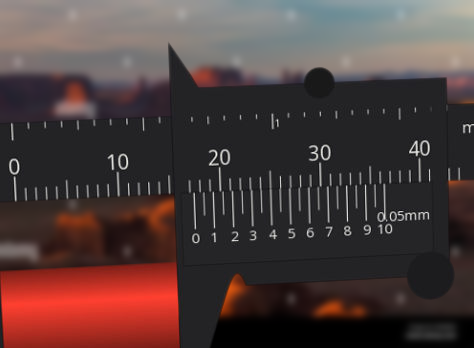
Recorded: 17.4 mm
